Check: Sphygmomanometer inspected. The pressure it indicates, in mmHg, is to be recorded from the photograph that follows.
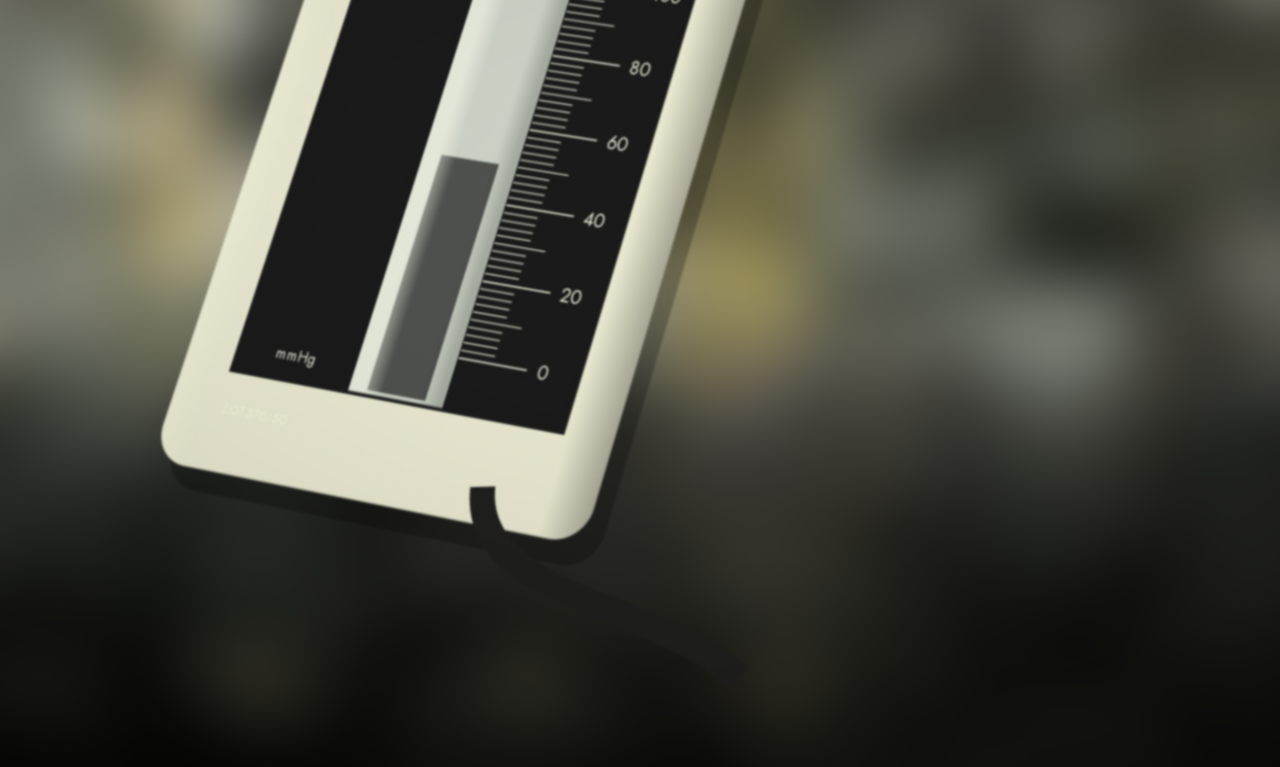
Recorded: 50 mmHg
